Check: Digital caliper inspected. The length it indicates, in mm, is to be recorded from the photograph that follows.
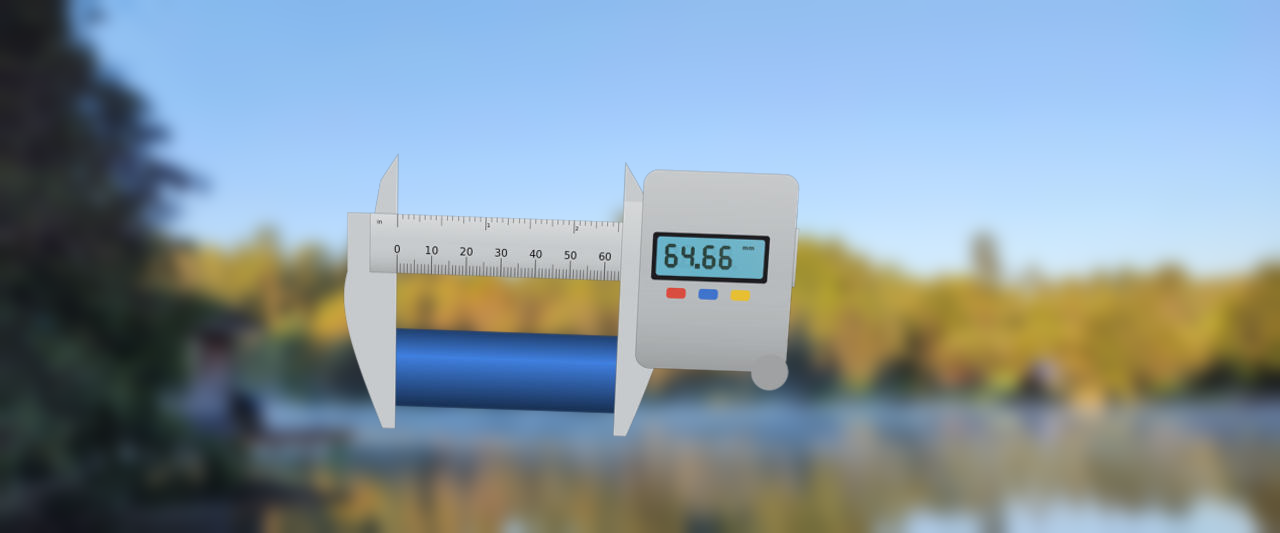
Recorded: 64.66 mm
